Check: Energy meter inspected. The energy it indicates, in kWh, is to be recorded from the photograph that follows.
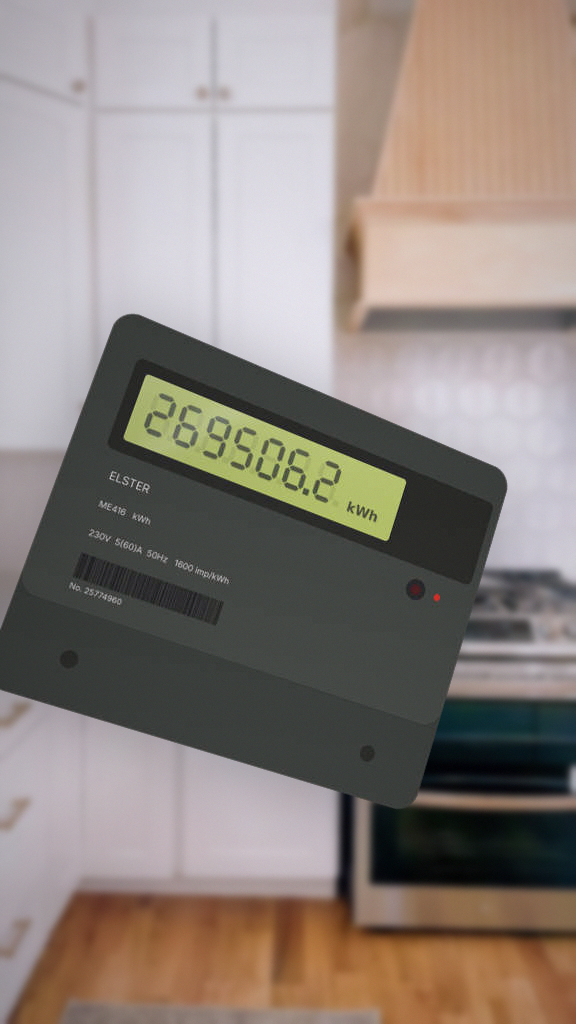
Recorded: 269506.2 kWh
